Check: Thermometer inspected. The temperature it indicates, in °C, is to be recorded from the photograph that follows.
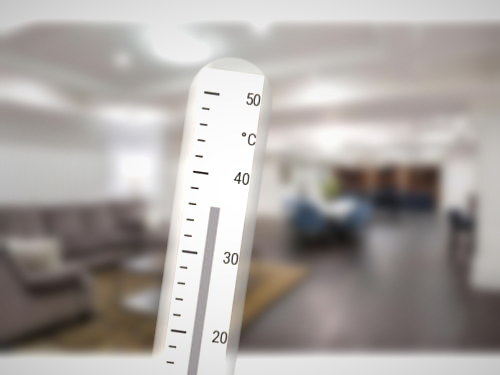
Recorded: 36 °C
